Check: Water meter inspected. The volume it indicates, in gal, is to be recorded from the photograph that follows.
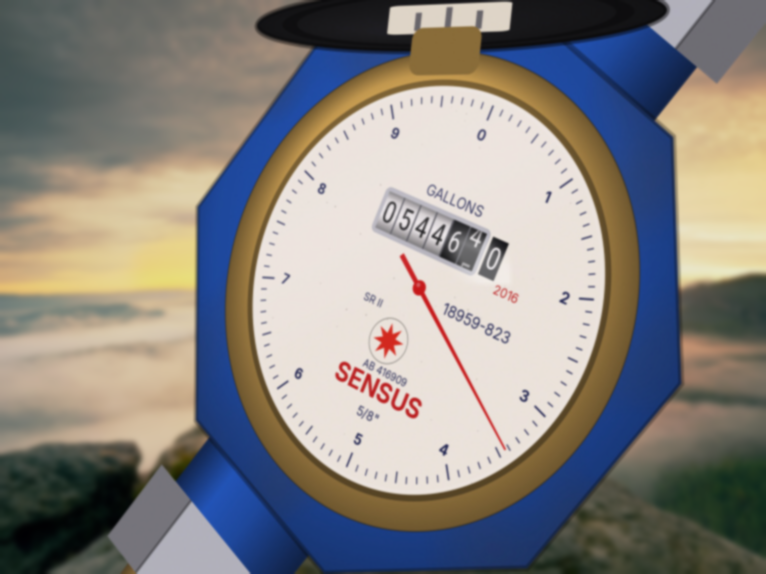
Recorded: 544643.4 gal
